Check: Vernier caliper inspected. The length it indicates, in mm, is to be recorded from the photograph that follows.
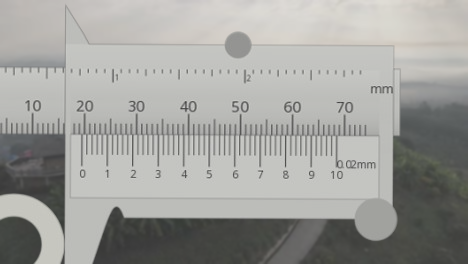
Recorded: 19.5 mm
